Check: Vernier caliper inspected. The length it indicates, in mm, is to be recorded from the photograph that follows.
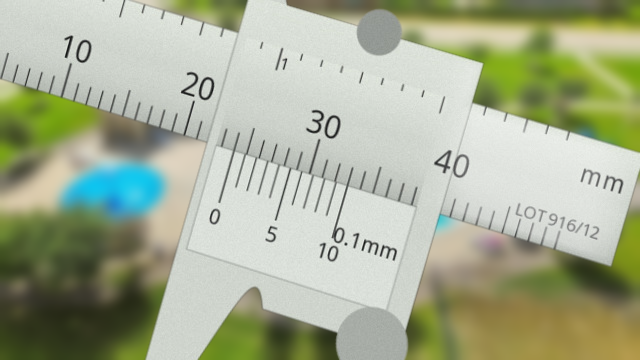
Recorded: 24.0 mm
